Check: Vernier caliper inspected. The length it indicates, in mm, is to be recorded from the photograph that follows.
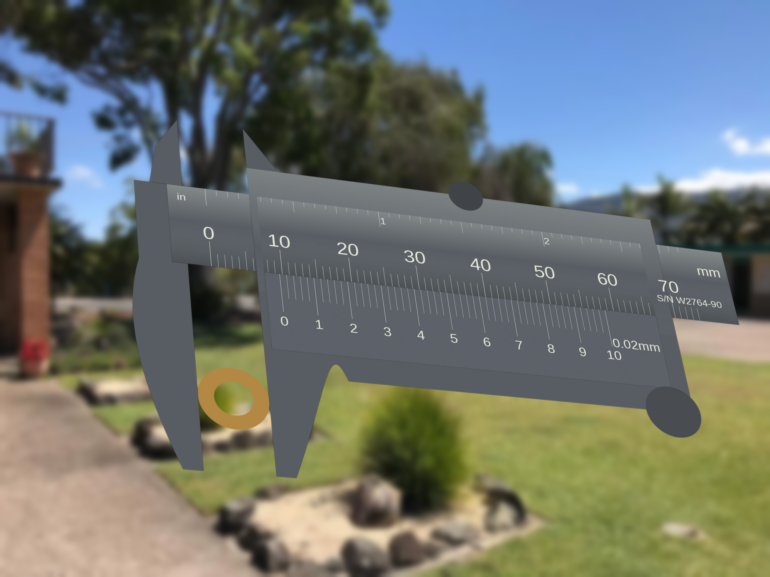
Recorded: 9.6 mm
